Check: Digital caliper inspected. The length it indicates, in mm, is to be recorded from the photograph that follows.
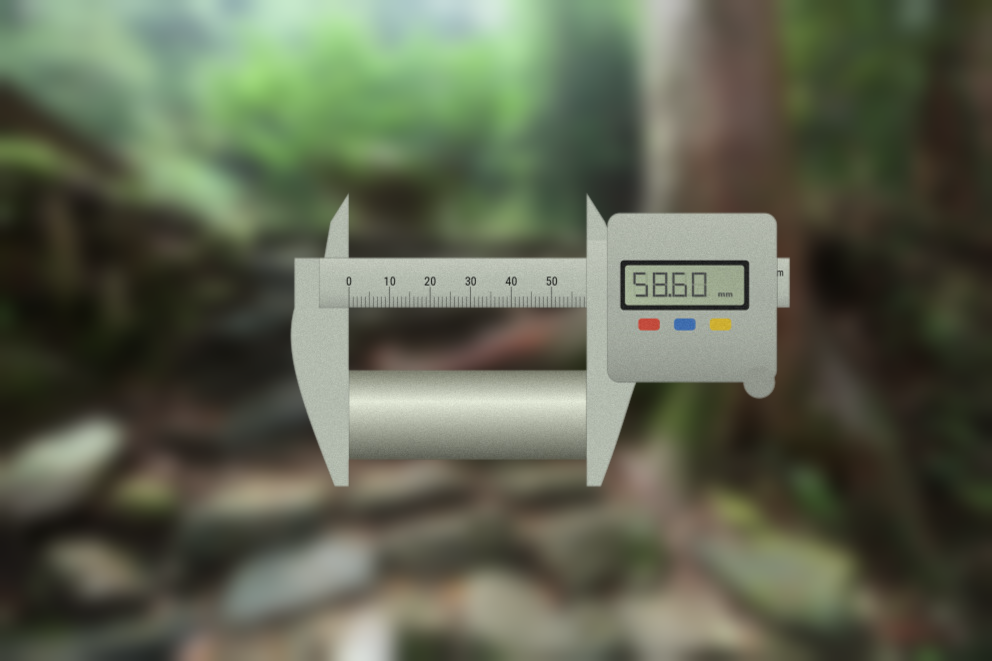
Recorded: 58.60 mm
